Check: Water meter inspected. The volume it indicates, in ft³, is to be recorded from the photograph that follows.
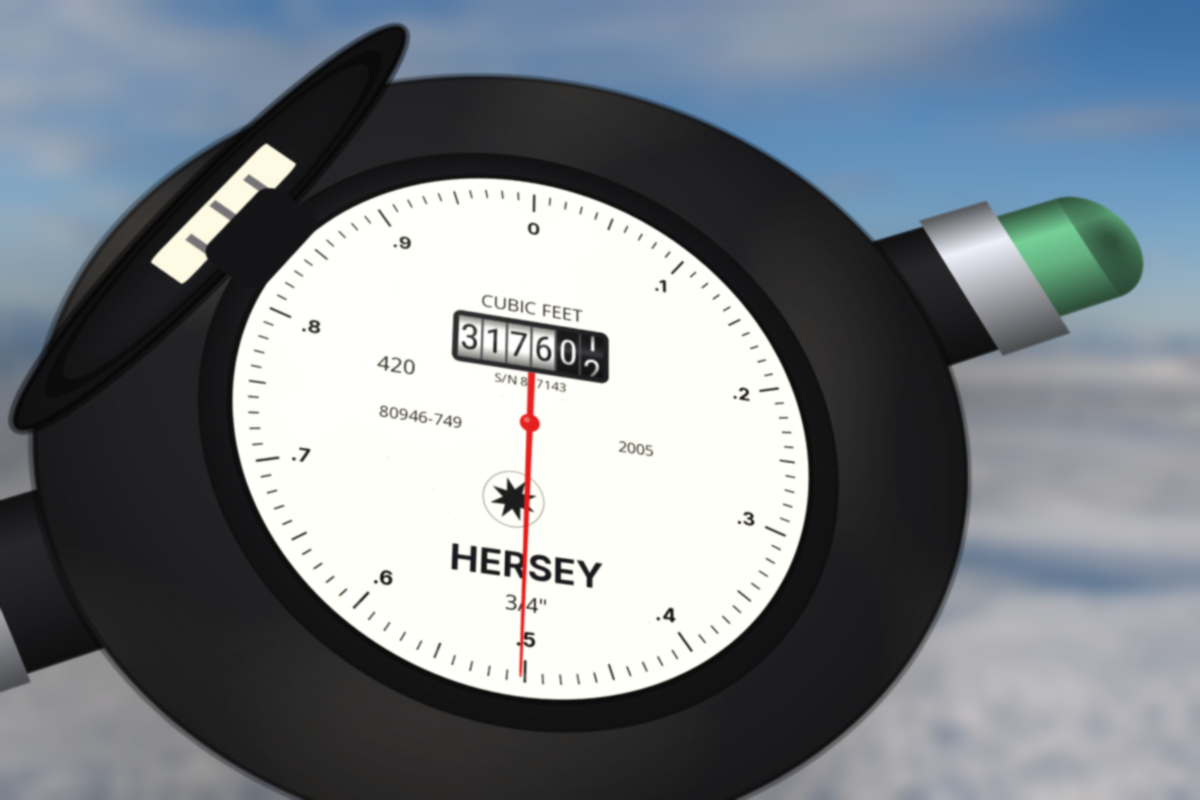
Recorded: 317601.50 ft³
